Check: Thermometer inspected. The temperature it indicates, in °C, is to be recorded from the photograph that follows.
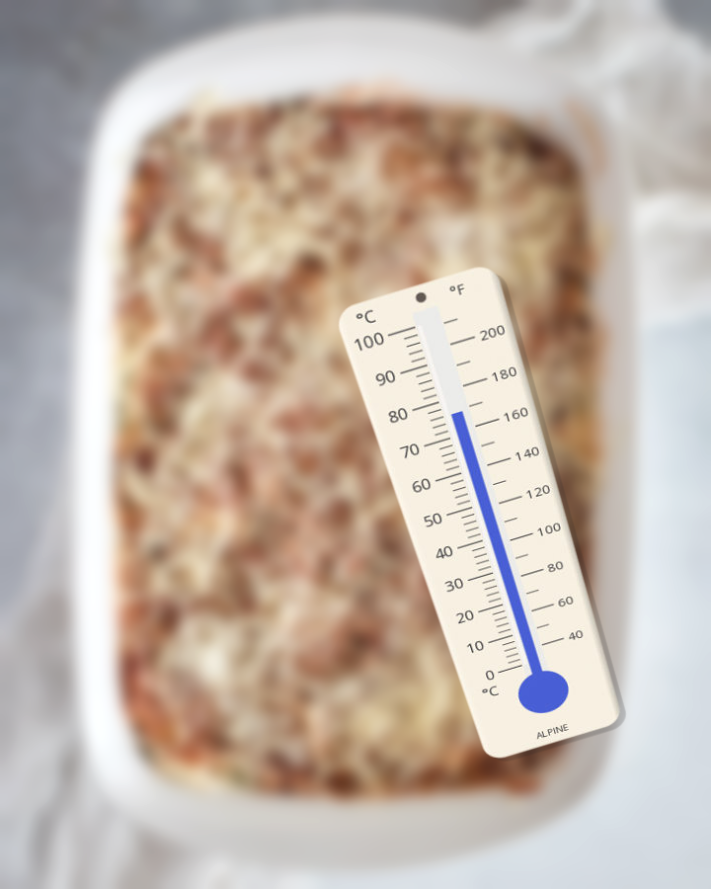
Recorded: 76 °C
